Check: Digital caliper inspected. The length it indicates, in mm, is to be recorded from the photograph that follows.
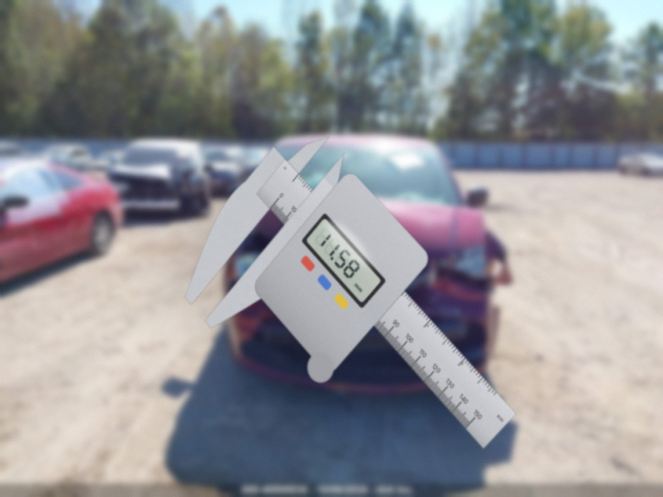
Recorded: 11.58 mm
